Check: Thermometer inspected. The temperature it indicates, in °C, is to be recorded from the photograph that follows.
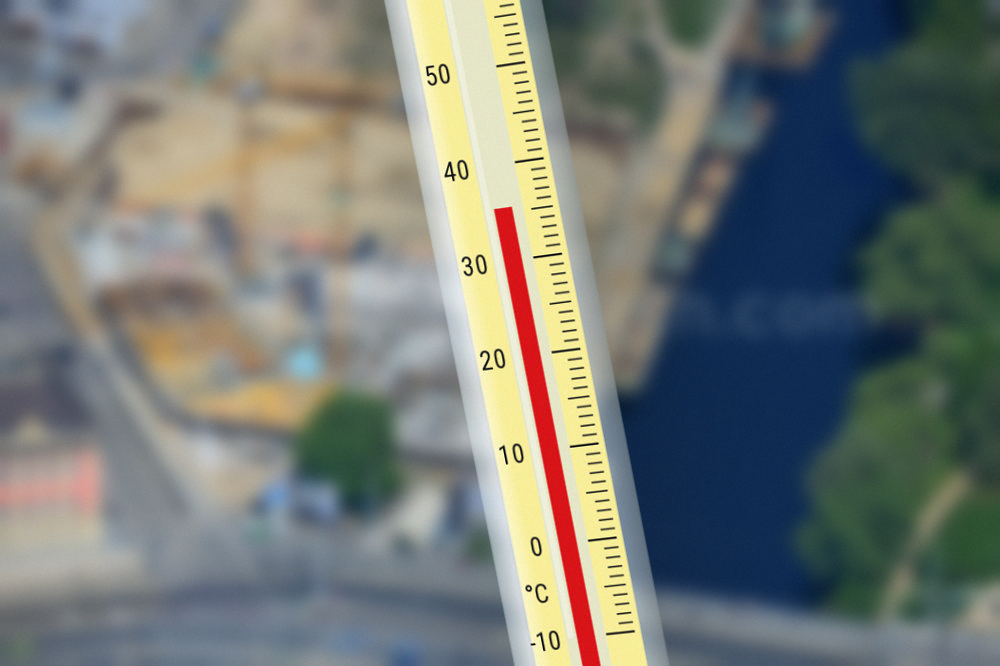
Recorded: 35.5 °C
